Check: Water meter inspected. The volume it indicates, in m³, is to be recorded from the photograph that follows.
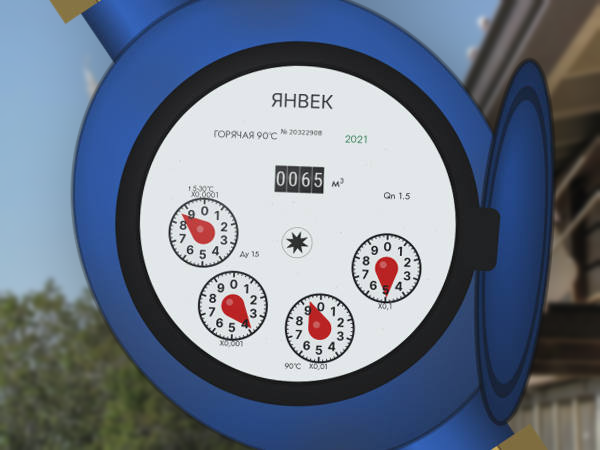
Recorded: 65.4938 m³
